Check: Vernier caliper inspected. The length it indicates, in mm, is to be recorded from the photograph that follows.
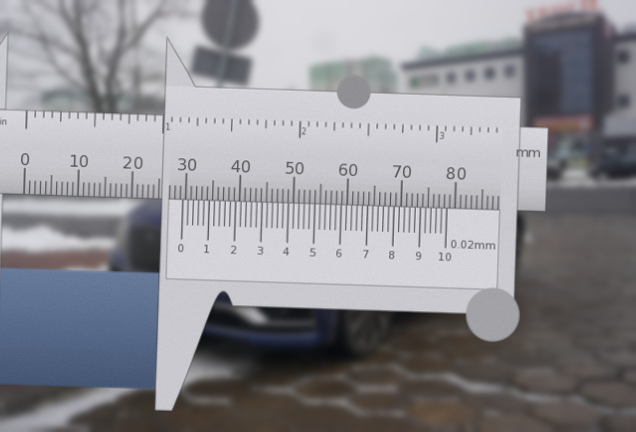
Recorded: 29.5 mm
